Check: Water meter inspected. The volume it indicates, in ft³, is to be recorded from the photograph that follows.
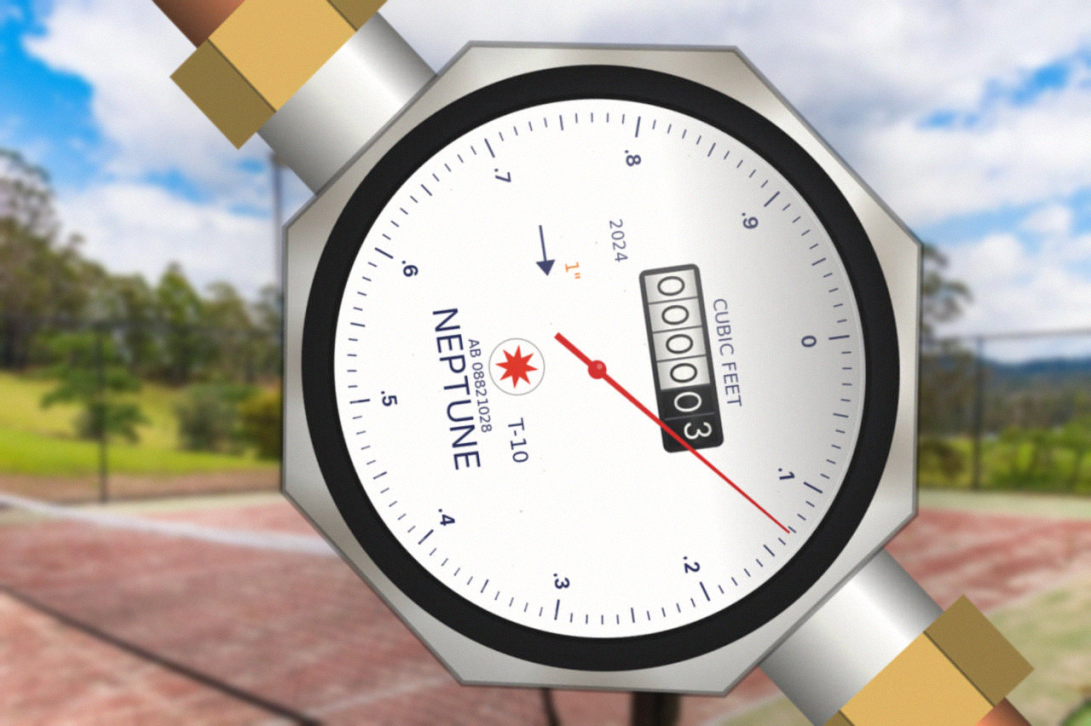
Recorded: 3.13 ft³
